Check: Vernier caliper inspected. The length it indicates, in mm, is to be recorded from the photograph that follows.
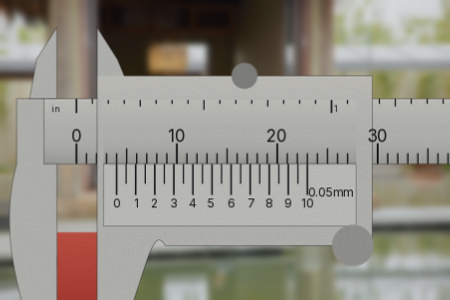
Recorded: 4.0 mm
